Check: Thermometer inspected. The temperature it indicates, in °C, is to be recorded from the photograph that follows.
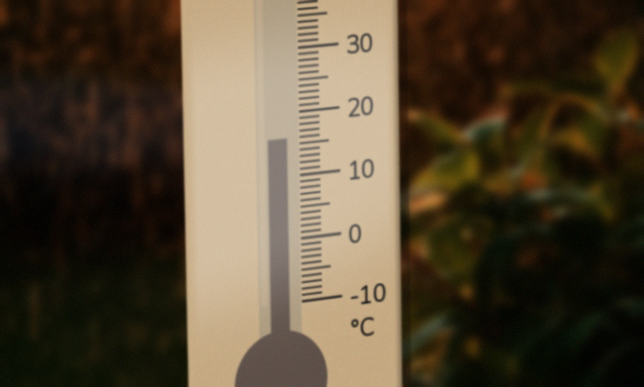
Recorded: 16 °C
